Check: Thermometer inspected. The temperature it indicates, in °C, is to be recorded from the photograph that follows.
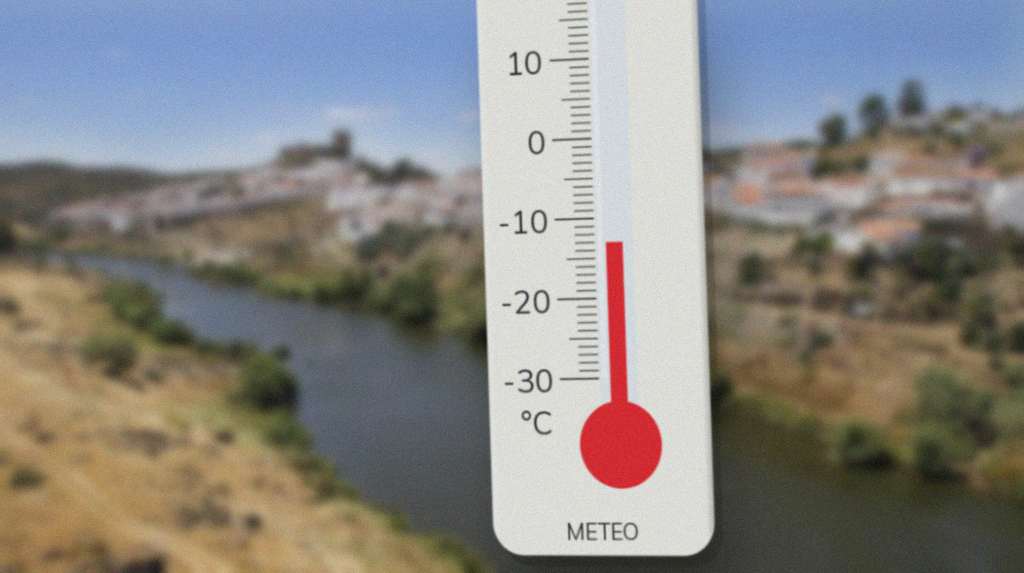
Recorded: -13 °C
